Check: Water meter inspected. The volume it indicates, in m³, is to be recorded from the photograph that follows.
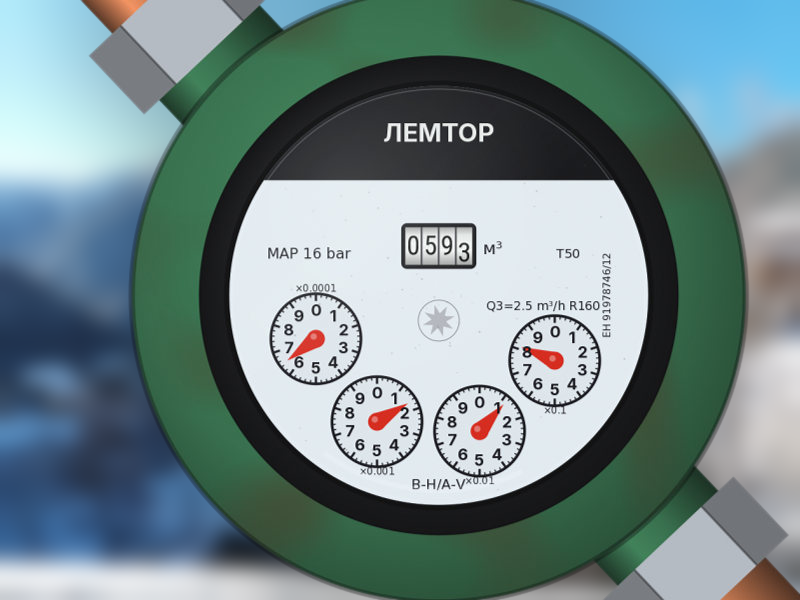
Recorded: 592.8116 m³
